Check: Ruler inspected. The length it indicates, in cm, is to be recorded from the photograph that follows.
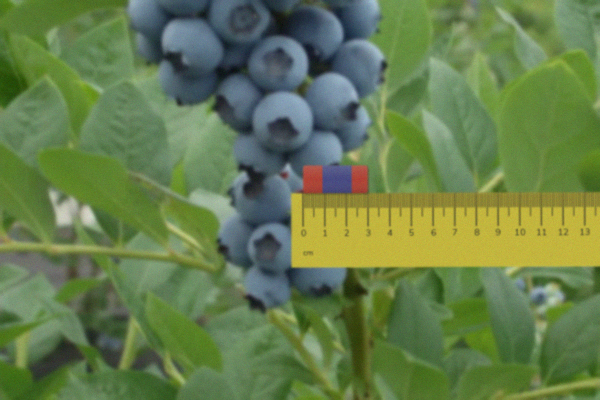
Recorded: 3 cm
